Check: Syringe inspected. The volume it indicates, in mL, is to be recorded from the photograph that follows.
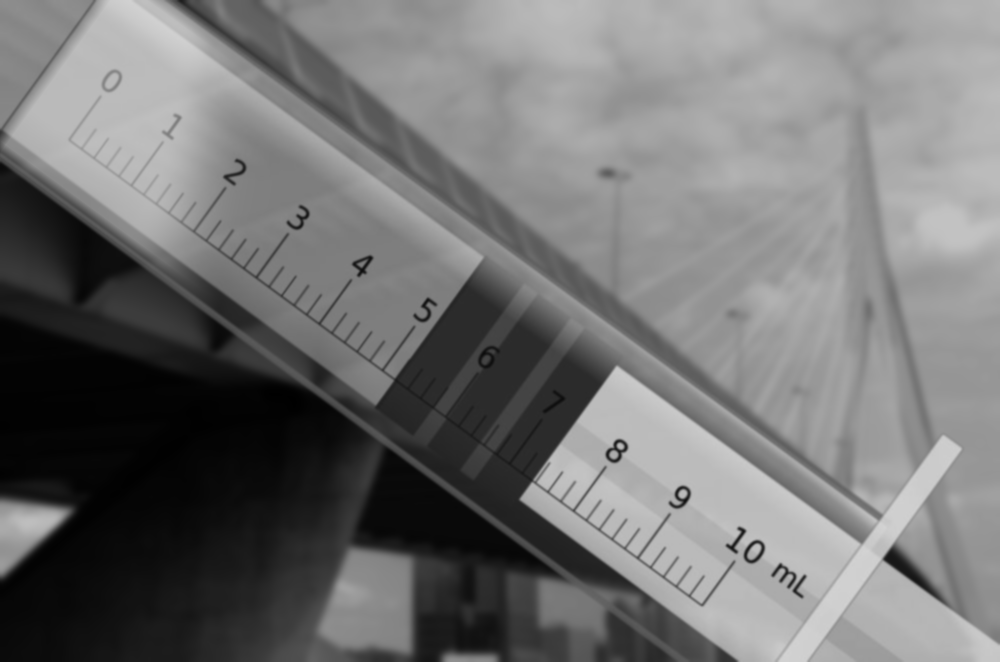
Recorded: 5.2 mL
